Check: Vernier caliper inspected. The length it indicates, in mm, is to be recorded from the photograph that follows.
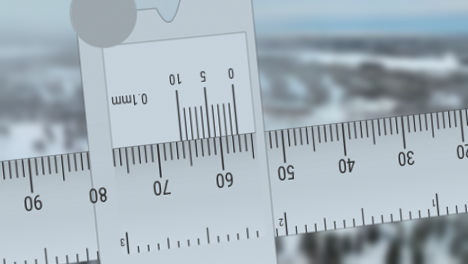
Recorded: 57.2 mm
